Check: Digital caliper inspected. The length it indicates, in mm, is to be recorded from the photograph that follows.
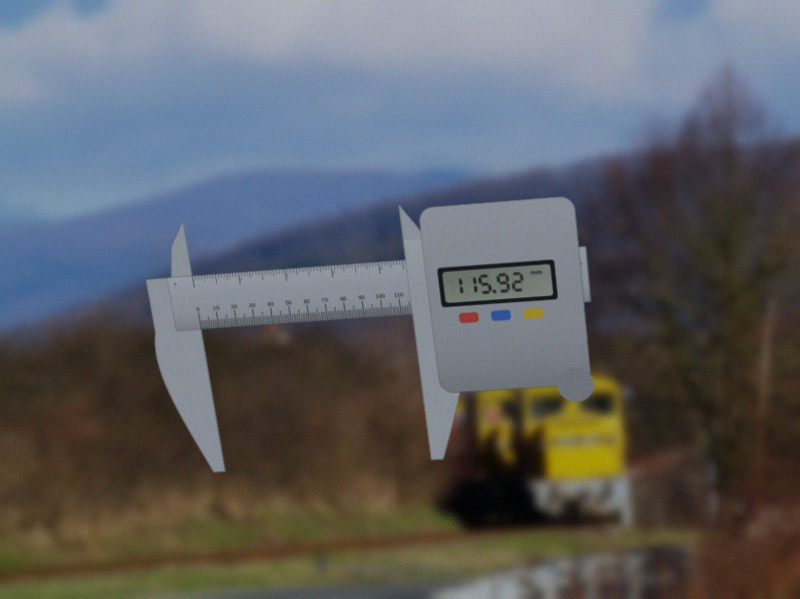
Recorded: 115.92 mm
